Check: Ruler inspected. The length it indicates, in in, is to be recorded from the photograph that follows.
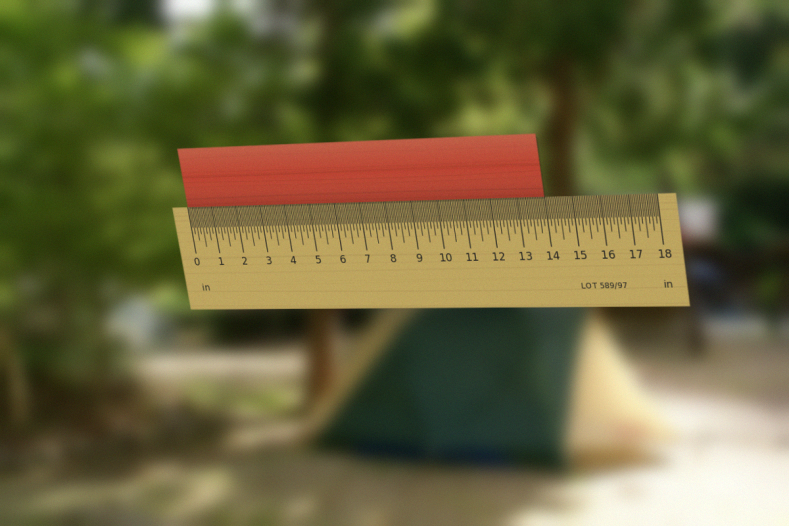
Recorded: 14 in
